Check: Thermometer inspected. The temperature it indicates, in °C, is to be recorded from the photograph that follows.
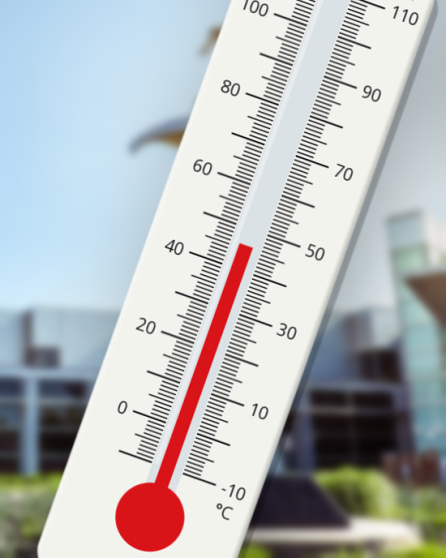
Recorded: 46 °C
